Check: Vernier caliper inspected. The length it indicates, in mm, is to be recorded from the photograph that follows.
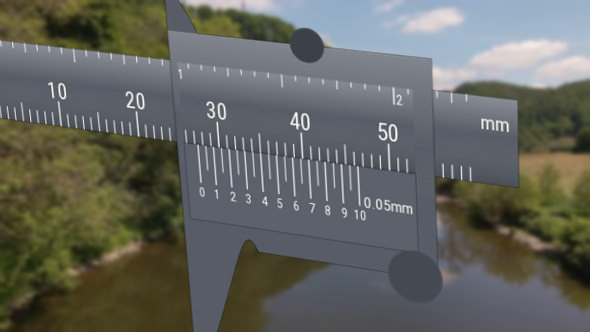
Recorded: 27.4 mm
